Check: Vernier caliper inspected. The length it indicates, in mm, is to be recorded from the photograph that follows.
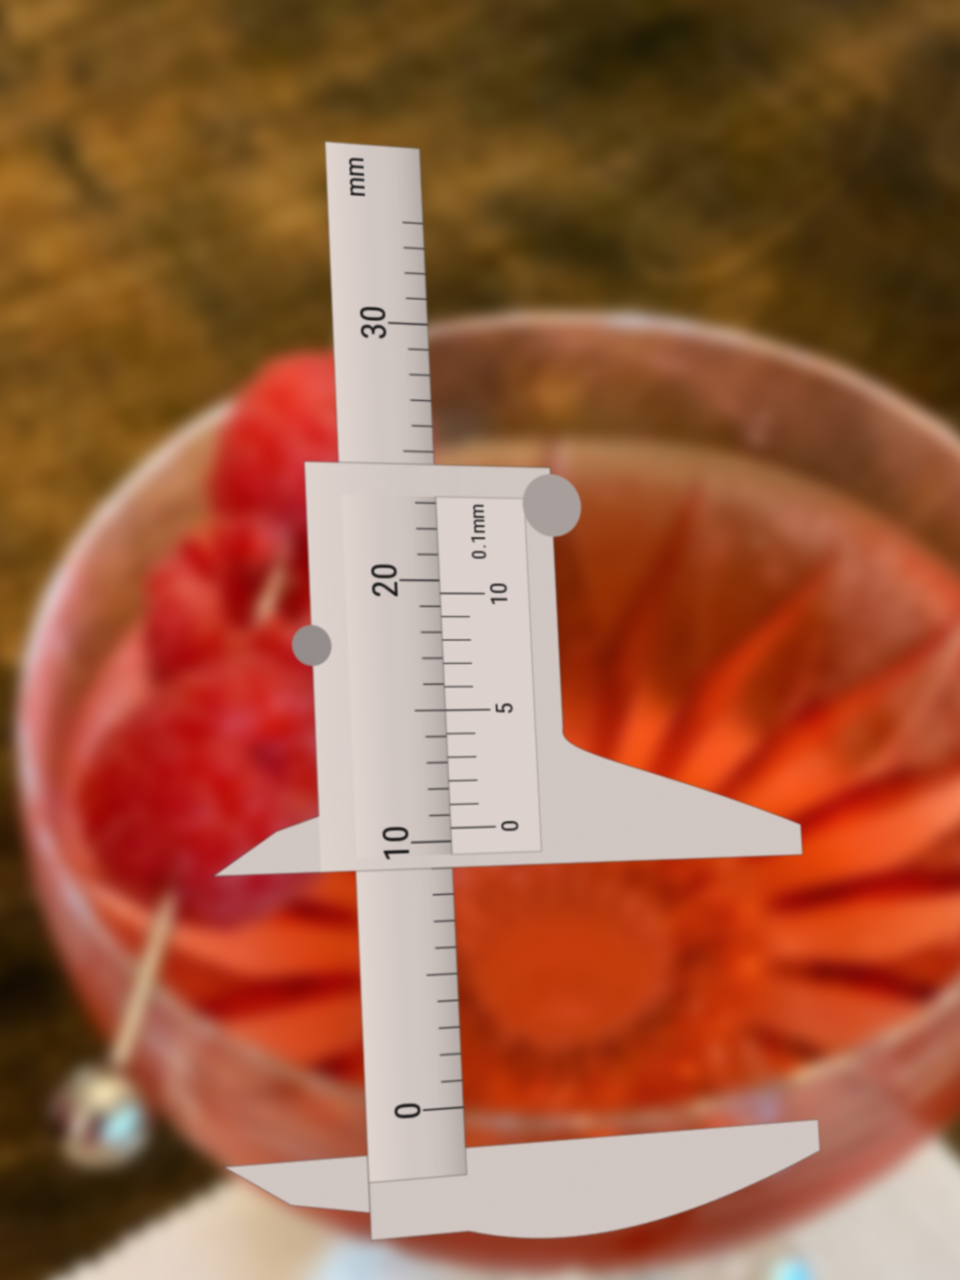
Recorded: 10.5 mm
